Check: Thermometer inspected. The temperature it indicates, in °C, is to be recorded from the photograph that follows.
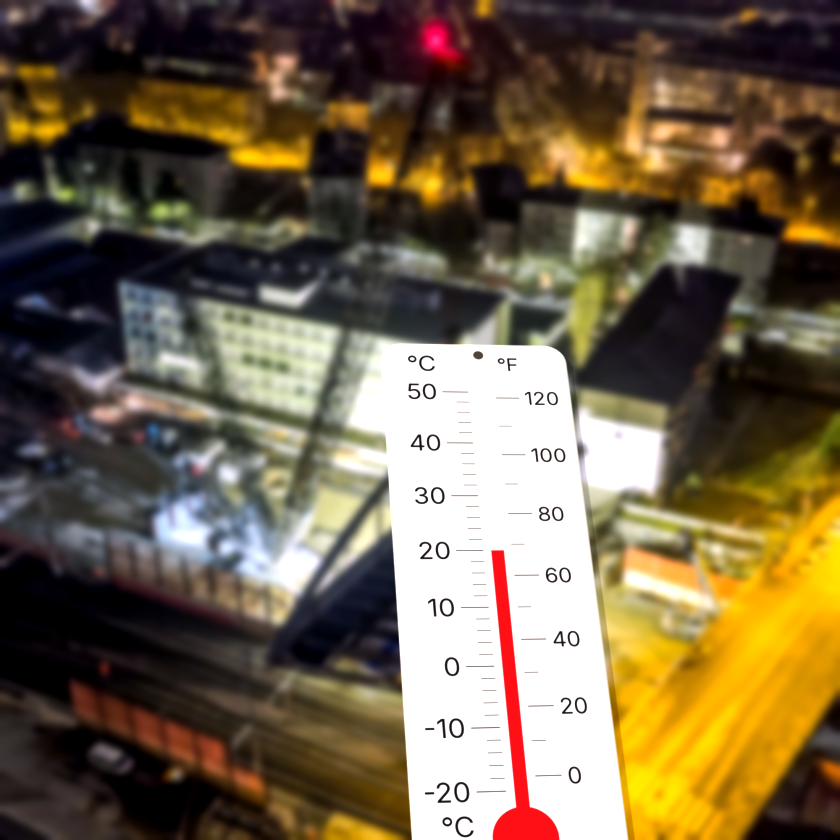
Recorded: 20 °C
